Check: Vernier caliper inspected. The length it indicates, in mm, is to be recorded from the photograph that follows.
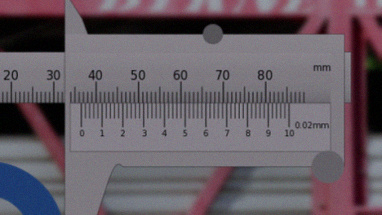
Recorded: 36.5 mm
